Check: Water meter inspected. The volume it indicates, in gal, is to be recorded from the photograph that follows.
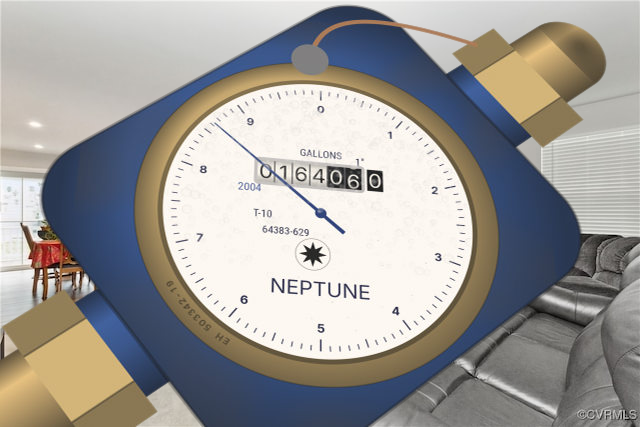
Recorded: 164058.6 gal
